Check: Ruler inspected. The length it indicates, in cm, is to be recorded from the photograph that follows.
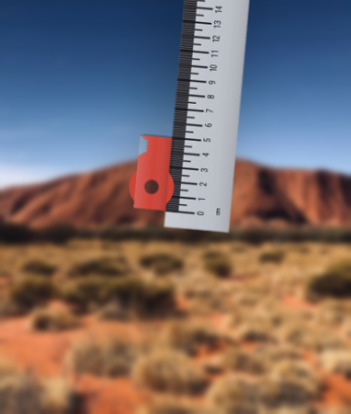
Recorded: 5 cm
